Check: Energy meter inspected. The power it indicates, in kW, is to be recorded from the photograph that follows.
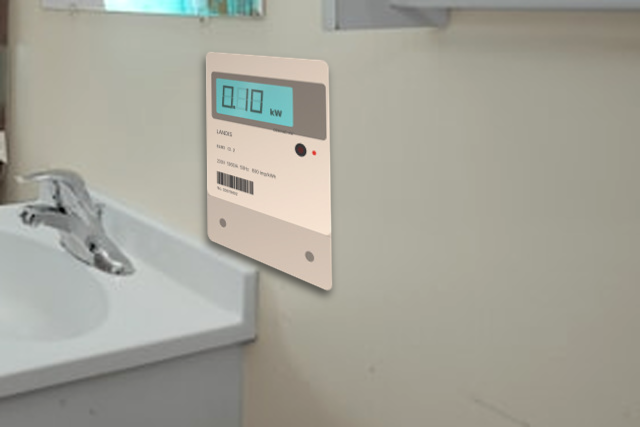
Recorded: 0.10 kW
